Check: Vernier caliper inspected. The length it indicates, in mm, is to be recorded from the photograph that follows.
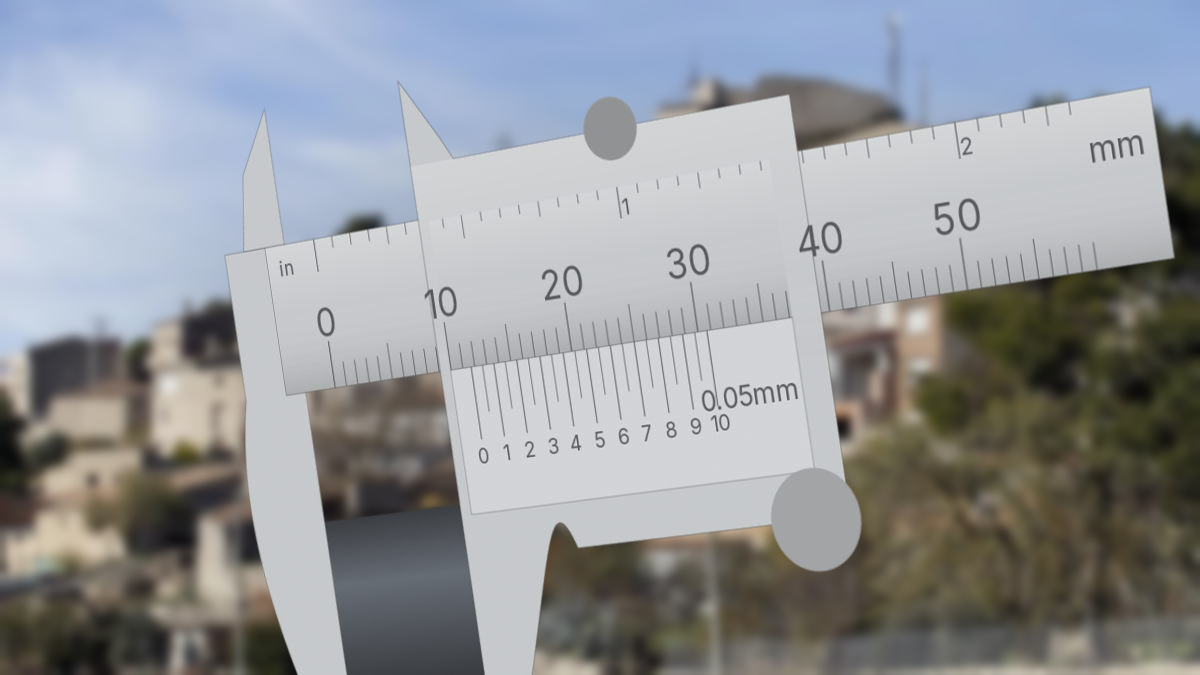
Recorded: 11.7 mm
